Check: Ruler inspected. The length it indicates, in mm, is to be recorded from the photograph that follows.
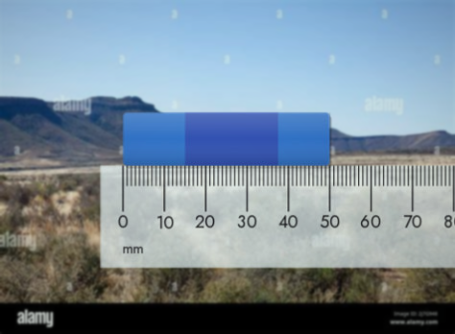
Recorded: 50 mm
